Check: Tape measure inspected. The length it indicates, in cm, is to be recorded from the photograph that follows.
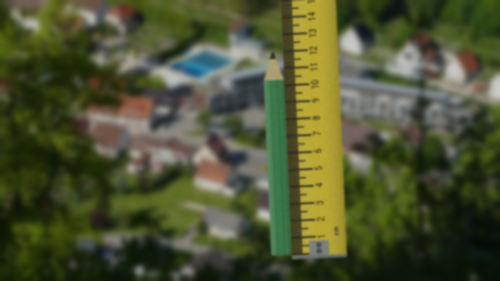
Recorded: 12 cm
